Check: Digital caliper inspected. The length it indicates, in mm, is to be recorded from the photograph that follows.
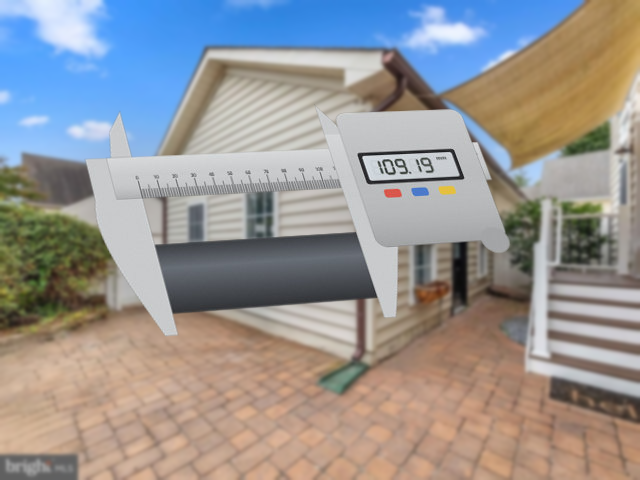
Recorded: 109.19 mm
